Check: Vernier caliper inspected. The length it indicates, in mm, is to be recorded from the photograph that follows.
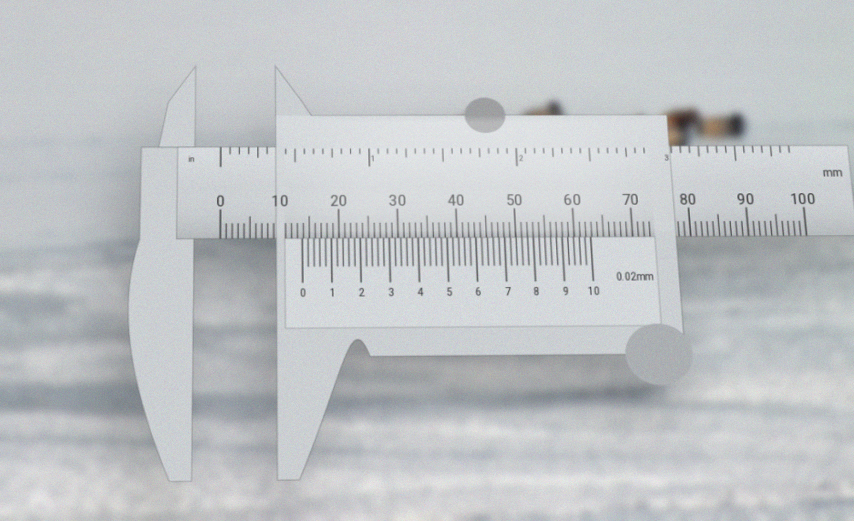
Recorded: 13.8 mm
